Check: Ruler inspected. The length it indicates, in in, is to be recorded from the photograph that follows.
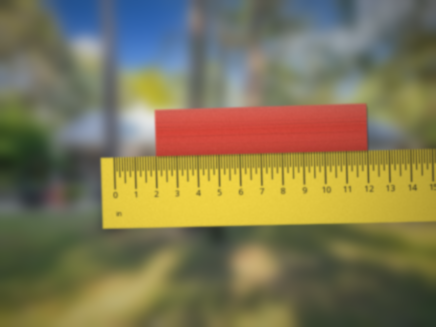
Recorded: 10 in
